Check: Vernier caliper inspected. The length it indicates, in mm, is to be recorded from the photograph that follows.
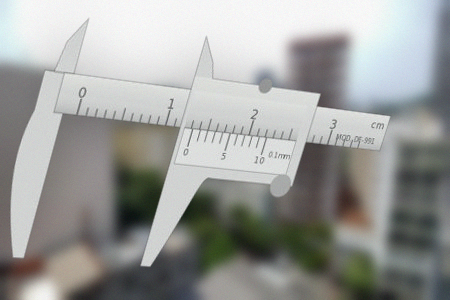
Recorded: 13.2 mm
